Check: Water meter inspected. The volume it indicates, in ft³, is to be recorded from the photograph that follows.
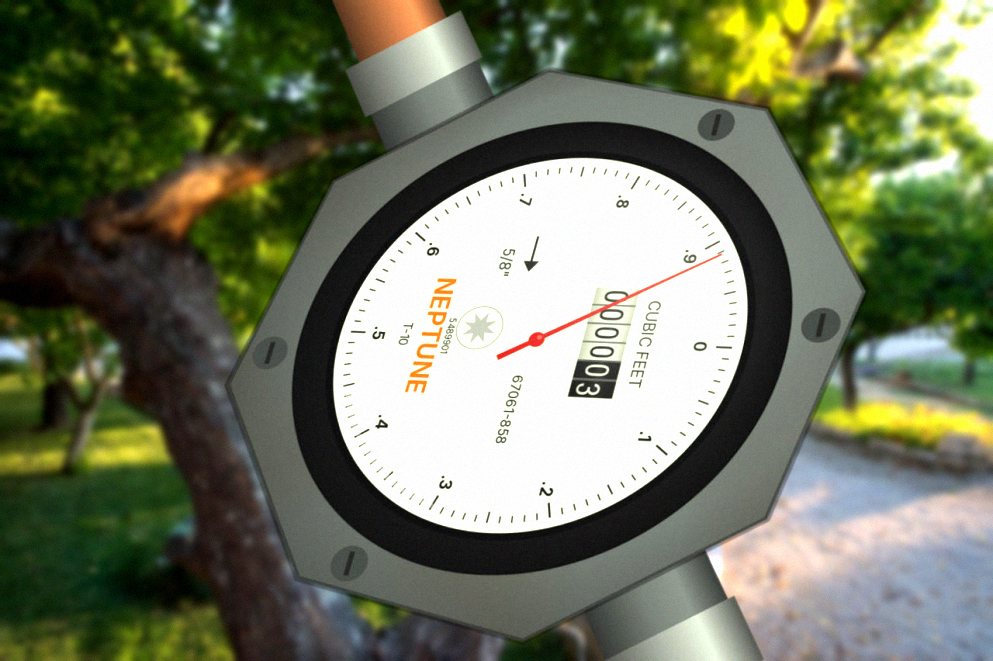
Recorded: 2.91 ft³
